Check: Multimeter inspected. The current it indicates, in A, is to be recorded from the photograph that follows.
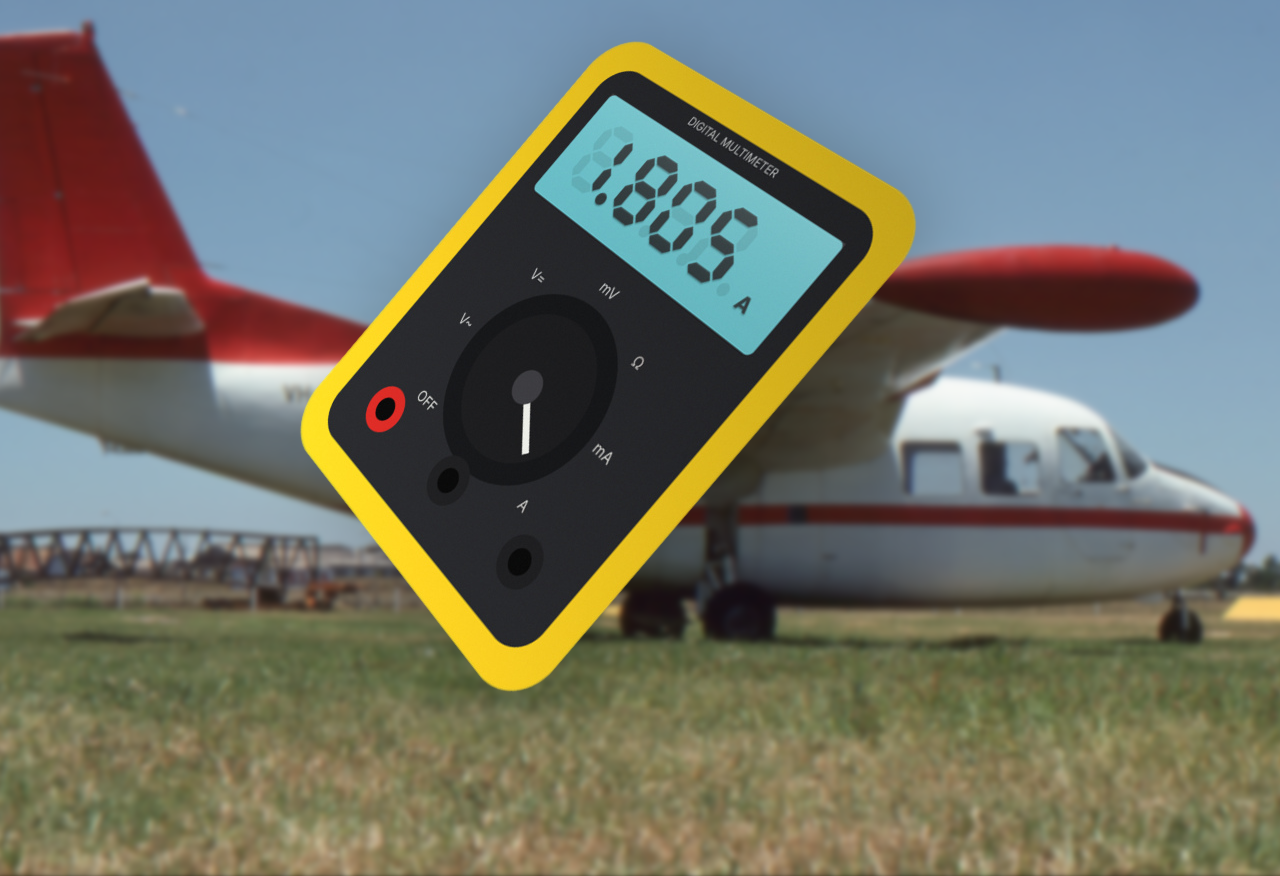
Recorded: 1.805 A
